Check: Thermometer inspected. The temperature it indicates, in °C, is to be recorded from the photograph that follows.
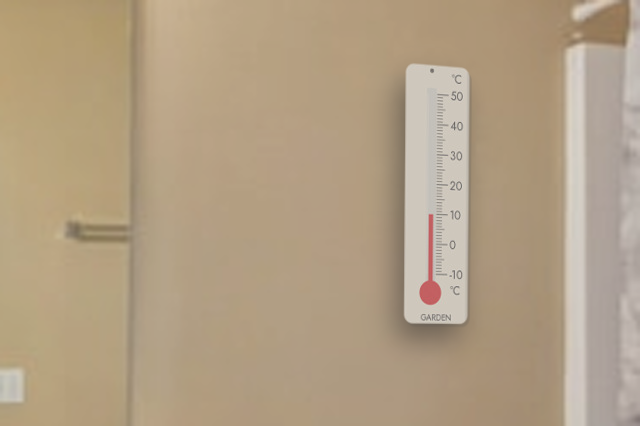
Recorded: 10 °C
